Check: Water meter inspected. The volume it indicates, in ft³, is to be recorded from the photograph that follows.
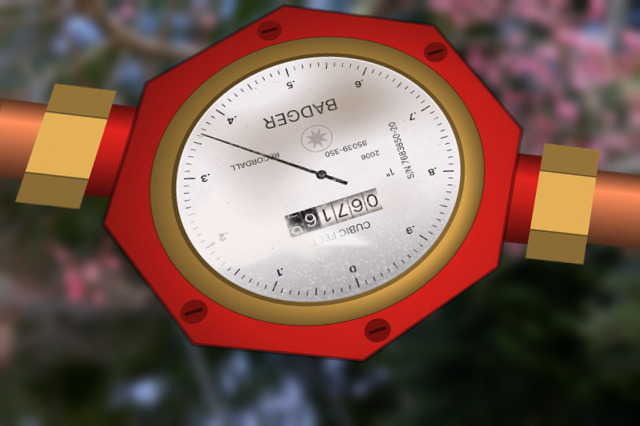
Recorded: 67166.36 ft³
